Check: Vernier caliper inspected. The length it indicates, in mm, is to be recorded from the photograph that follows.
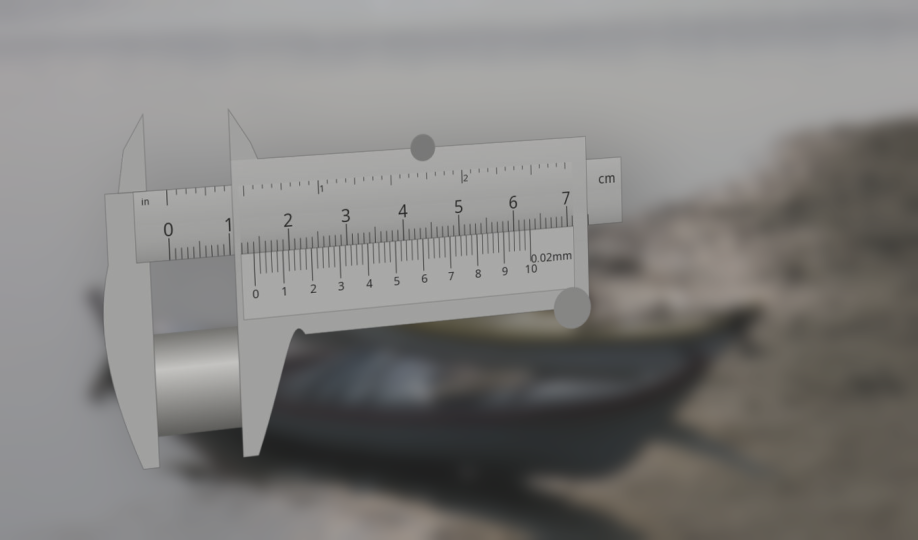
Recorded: 14.0 mm
